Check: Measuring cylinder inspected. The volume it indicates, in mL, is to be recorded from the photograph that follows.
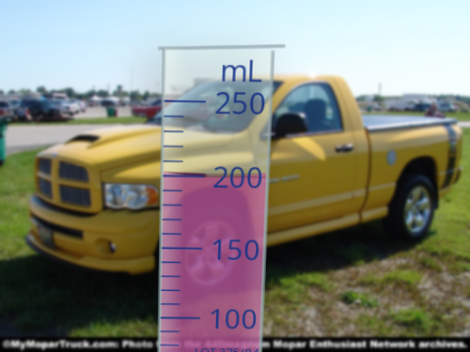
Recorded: 200 mL
